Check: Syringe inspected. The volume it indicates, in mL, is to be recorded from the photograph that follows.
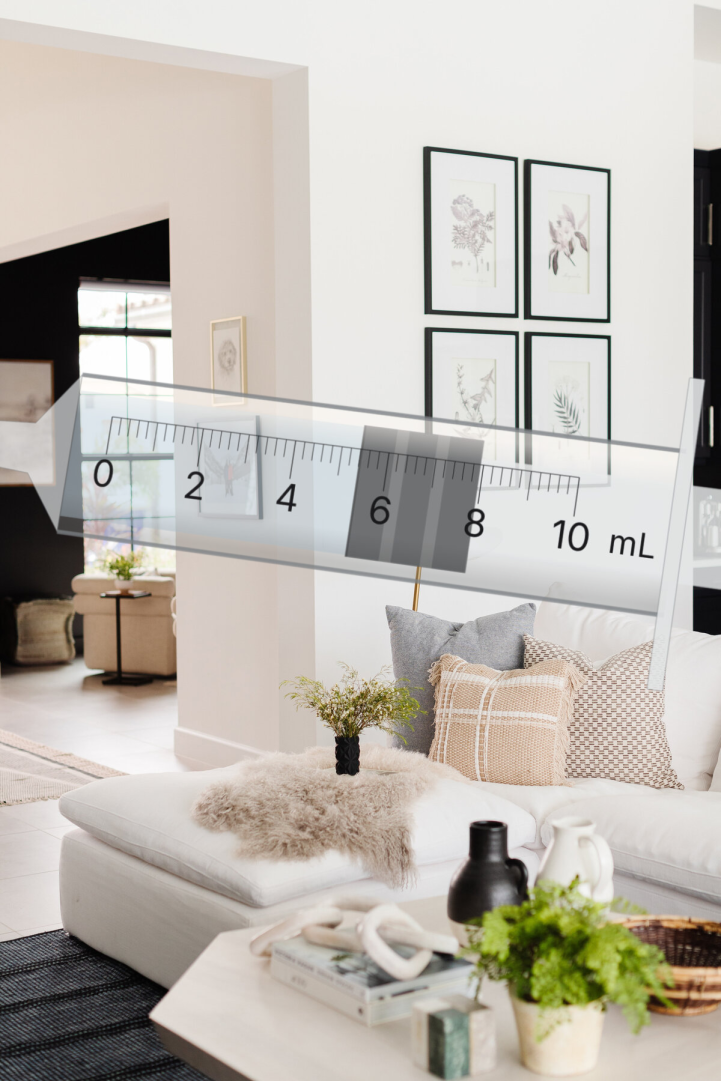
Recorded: 5.4 mL
